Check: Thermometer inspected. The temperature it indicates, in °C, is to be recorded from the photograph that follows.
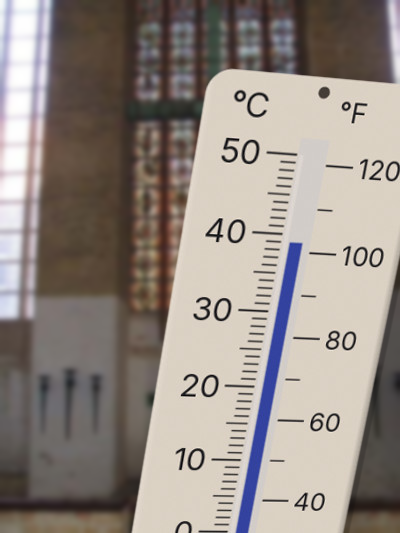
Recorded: 39 °C
